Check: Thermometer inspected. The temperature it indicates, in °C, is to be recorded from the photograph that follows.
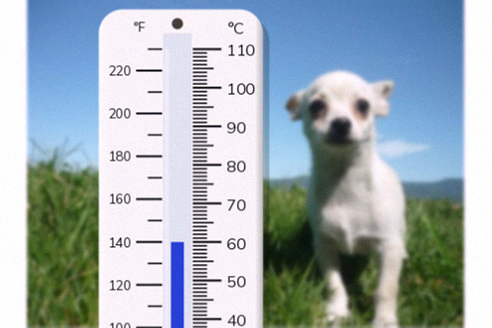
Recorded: 60 °C
